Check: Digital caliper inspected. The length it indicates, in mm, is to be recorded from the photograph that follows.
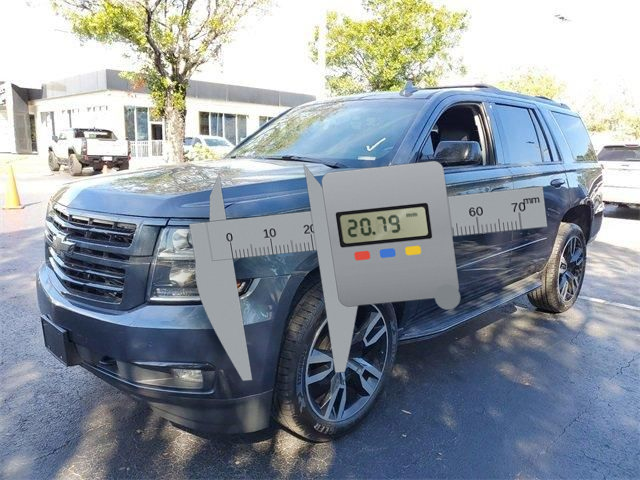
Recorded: 20.79 mm
